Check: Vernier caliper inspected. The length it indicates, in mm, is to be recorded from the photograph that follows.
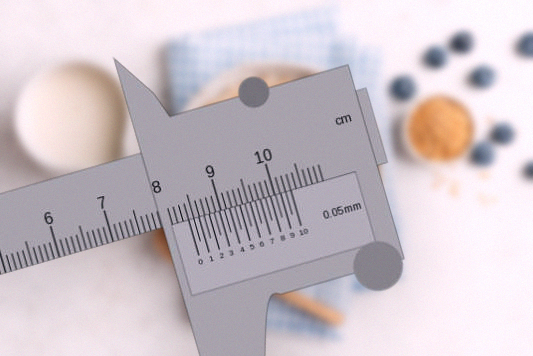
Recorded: 84.0 mm
